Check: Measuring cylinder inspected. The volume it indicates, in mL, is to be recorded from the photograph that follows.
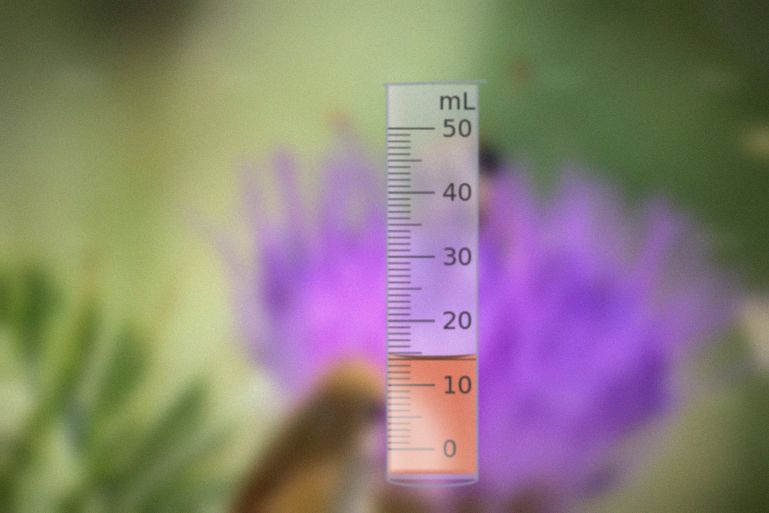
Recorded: 14 mL
